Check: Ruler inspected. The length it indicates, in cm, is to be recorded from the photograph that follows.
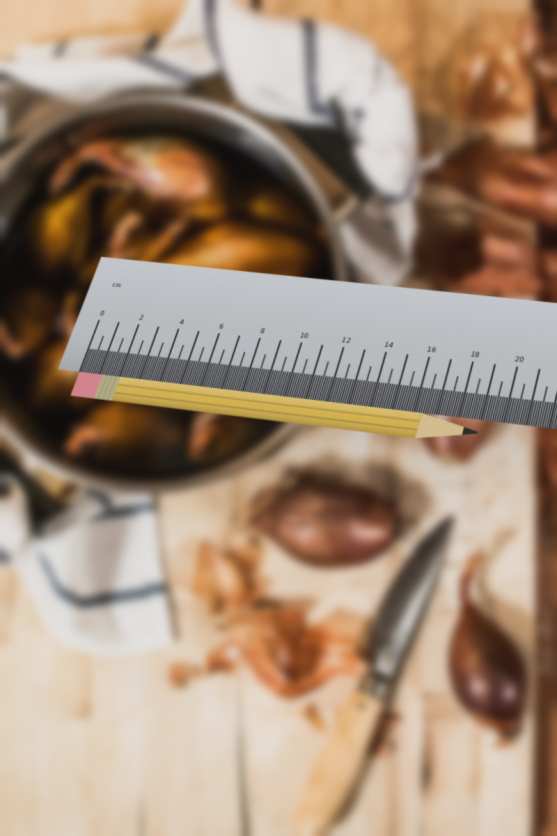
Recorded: 19 cm
